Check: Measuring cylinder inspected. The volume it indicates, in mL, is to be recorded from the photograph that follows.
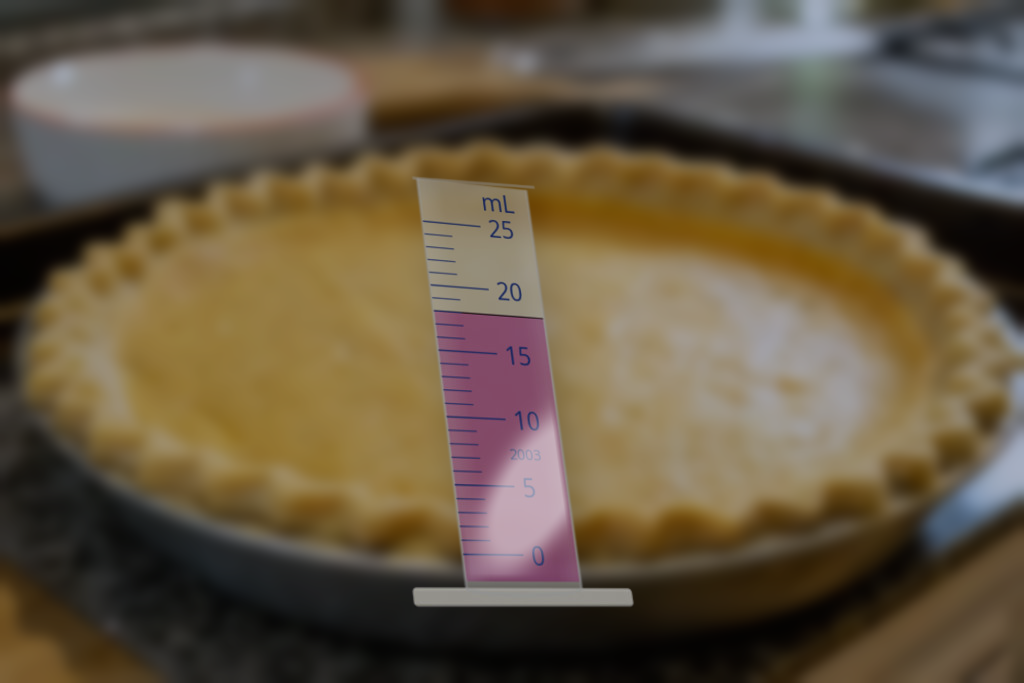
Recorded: 18 mL
